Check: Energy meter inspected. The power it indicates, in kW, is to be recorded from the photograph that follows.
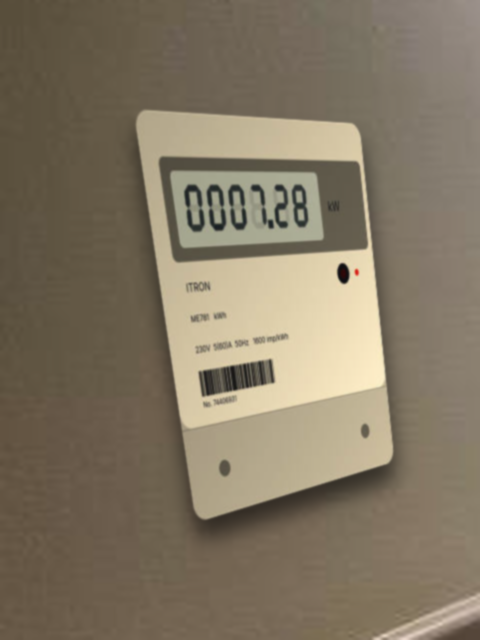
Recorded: 7.28 kW
